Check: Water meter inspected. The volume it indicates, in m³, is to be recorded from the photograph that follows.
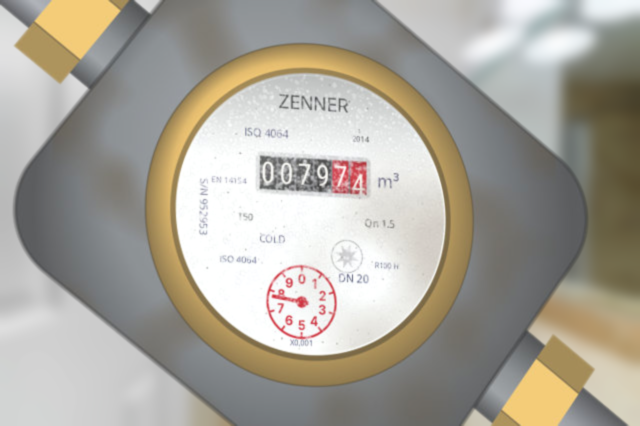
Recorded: 79.737 m³
